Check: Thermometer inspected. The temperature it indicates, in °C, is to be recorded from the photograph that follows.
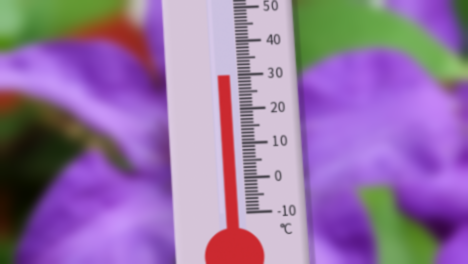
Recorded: 30 °C
